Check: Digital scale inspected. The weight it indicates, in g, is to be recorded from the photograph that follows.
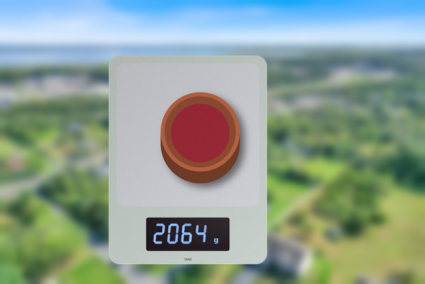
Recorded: 2064 g
